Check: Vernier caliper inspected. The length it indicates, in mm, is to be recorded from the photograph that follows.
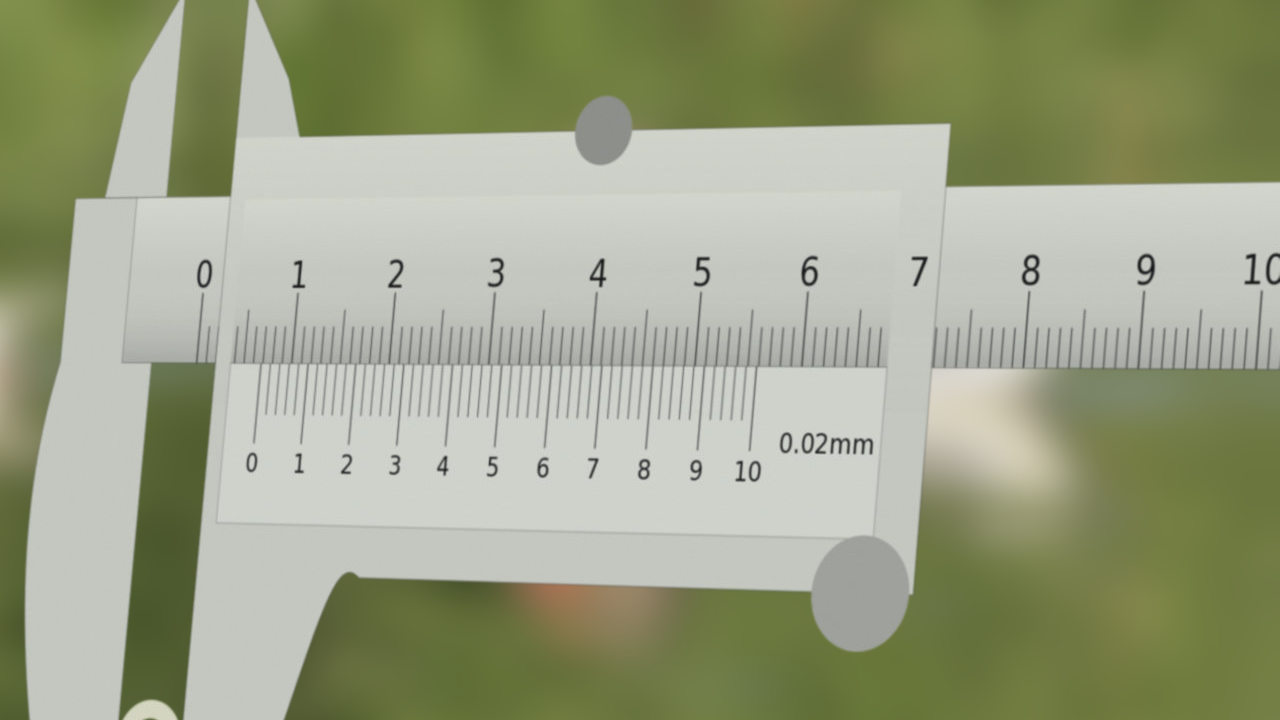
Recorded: 6.8 mm
